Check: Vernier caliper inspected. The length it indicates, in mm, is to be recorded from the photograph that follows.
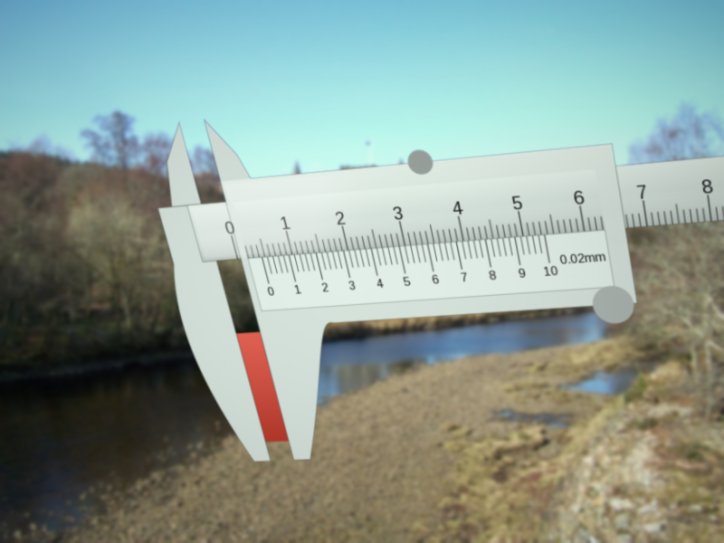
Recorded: 4.5 mm
